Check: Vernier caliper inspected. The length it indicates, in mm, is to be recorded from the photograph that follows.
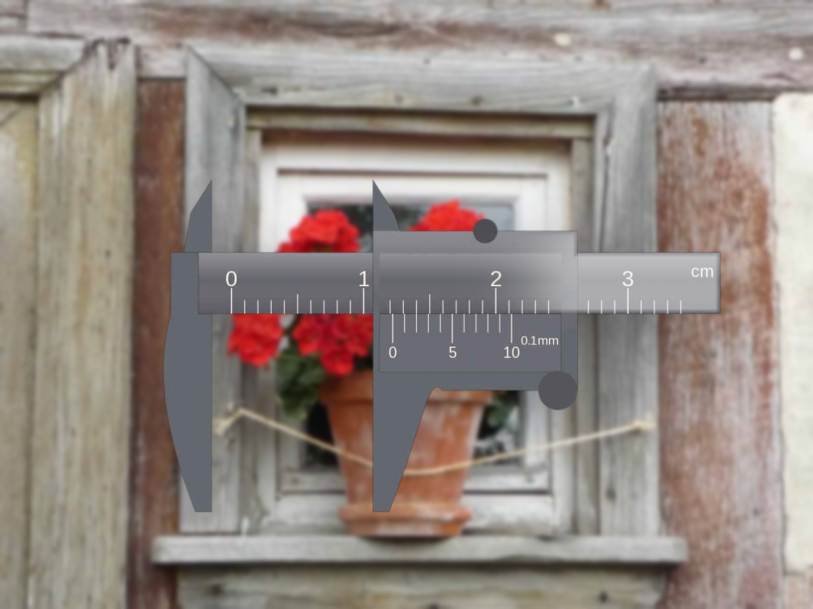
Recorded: 12.2 mm
